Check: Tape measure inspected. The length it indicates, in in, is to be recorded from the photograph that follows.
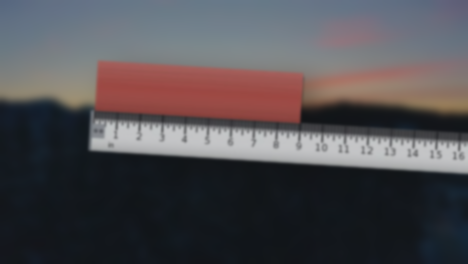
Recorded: 9 in
